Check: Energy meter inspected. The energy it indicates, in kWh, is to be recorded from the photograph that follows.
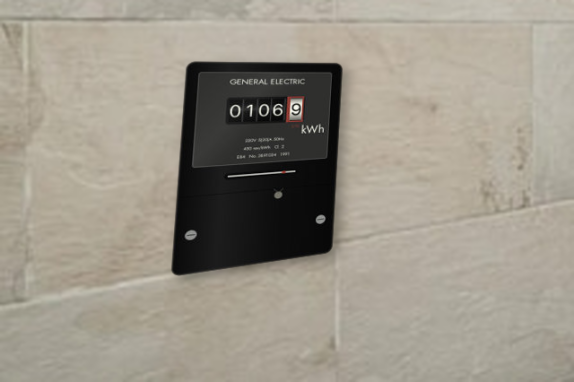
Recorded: 106.9 kWh
